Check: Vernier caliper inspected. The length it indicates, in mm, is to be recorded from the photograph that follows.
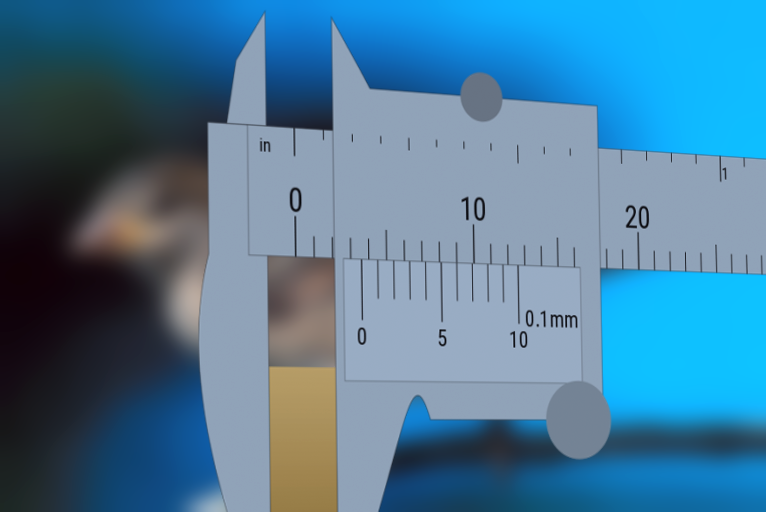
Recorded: 3.6 mm
